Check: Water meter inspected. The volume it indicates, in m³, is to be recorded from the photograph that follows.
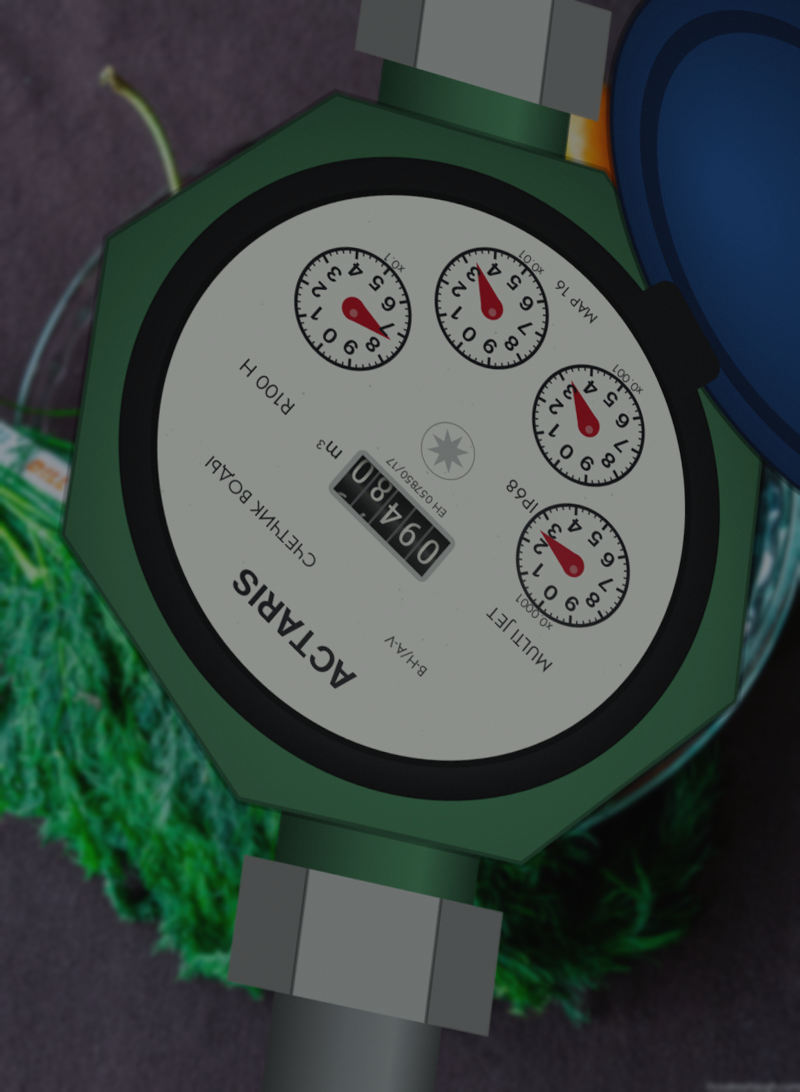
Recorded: 9479.7332 m³
